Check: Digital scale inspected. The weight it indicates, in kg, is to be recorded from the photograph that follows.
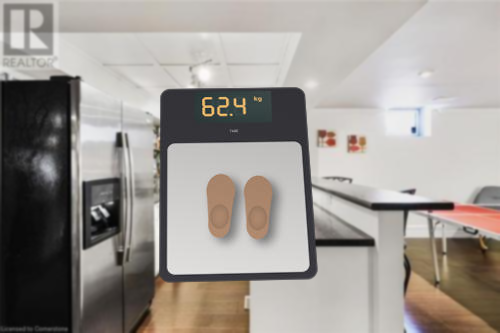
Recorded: 62.4 kg
